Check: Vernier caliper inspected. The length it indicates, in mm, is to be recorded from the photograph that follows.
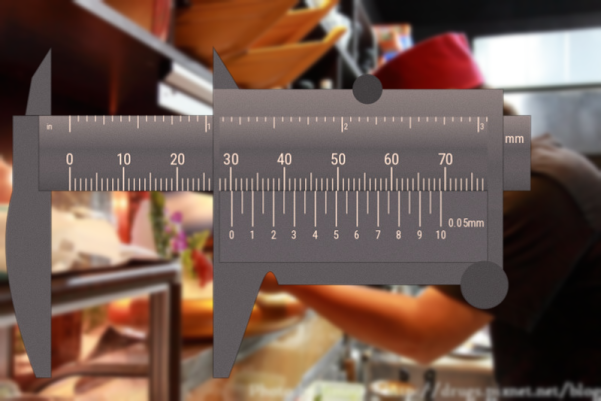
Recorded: 30.2 mm
